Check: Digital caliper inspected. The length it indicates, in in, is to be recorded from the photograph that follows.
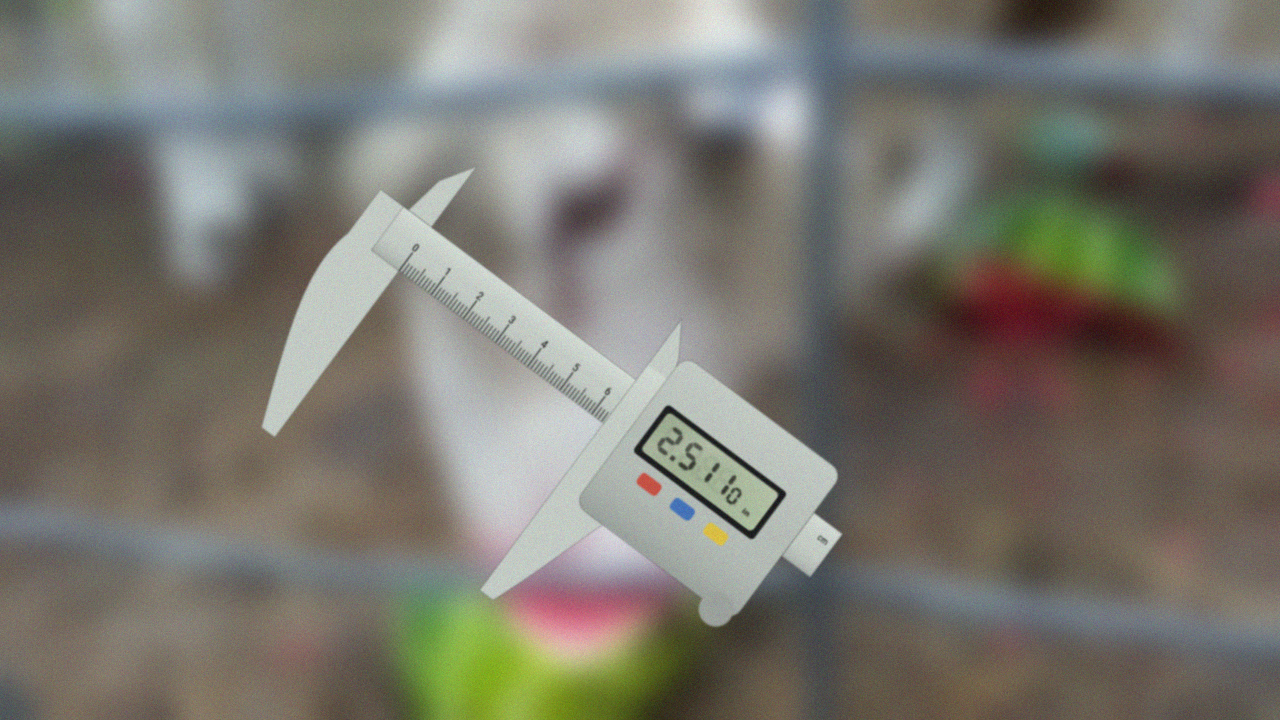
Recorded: 2.5110 in
